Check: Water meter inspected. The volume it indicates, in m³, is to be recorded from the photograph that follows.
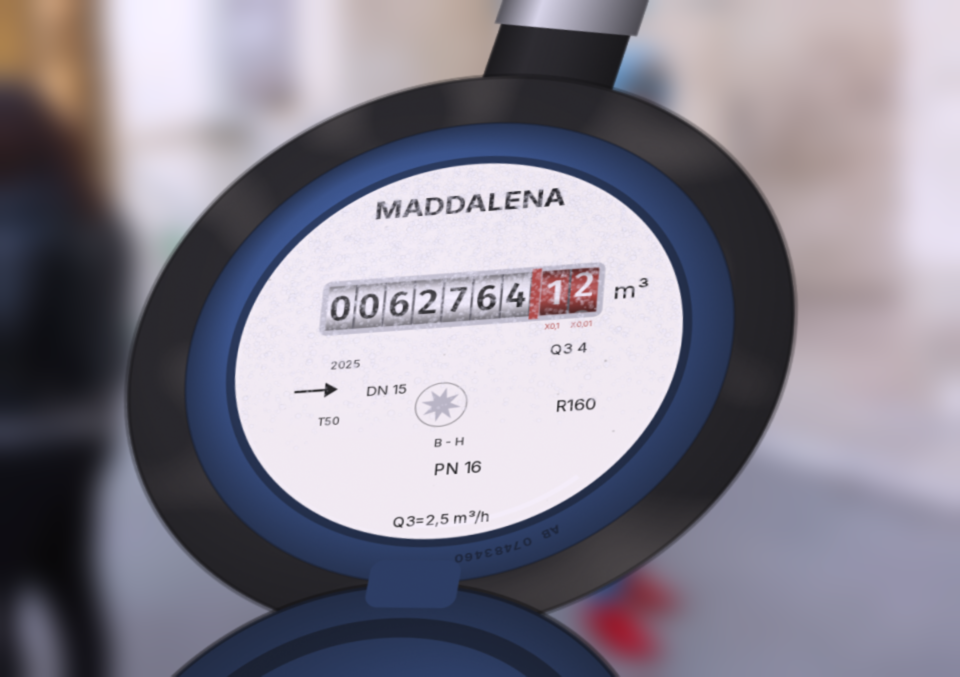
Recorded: 62764.12 m³
